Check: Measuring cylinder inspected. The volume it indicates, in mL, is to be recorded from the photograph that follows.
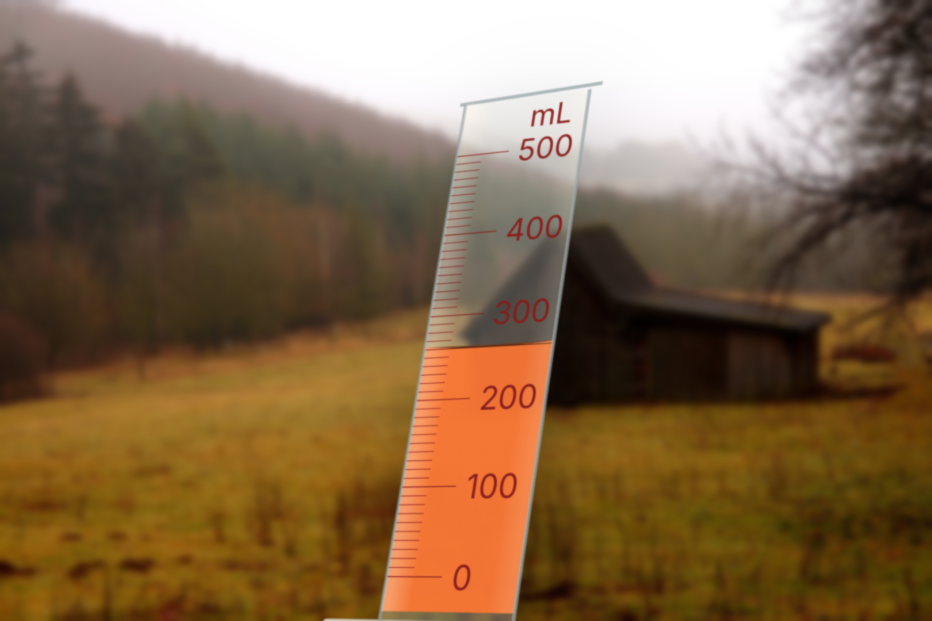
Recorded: 260 mL
